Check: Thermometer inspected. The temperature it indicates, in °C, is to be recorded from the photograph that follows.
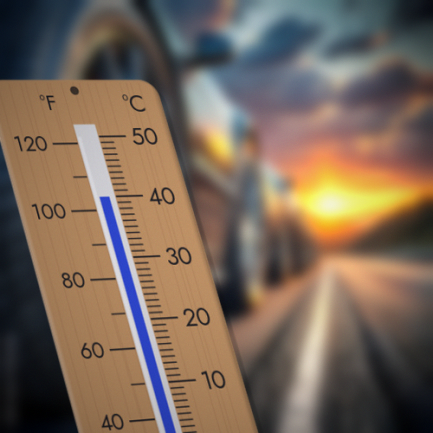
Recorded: 40 °C
